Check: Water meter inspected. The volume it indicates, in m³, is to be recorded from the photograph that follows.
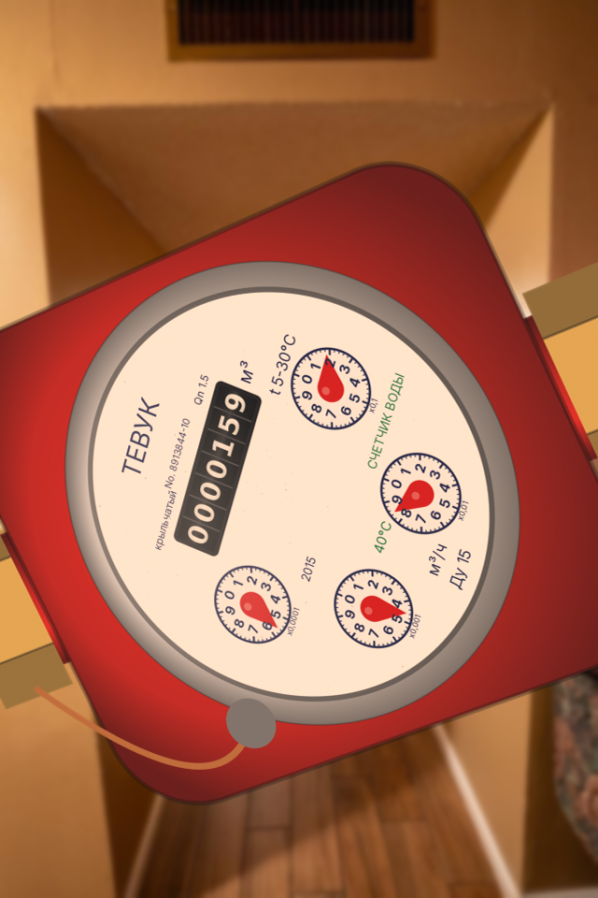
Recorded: 159.1845 m³
